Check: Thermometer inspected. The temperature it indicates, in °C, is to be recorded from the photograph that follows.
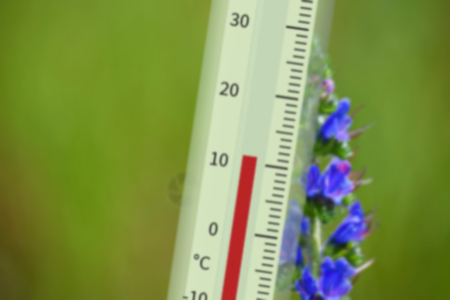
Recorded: 11 °C
